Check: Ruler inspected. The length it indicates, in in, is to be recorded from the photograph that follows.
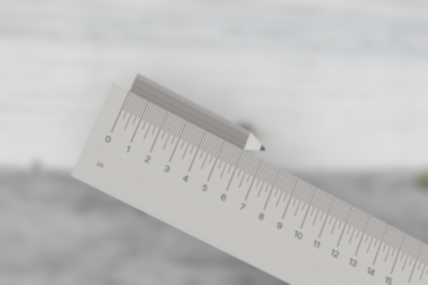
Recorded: 7 in
